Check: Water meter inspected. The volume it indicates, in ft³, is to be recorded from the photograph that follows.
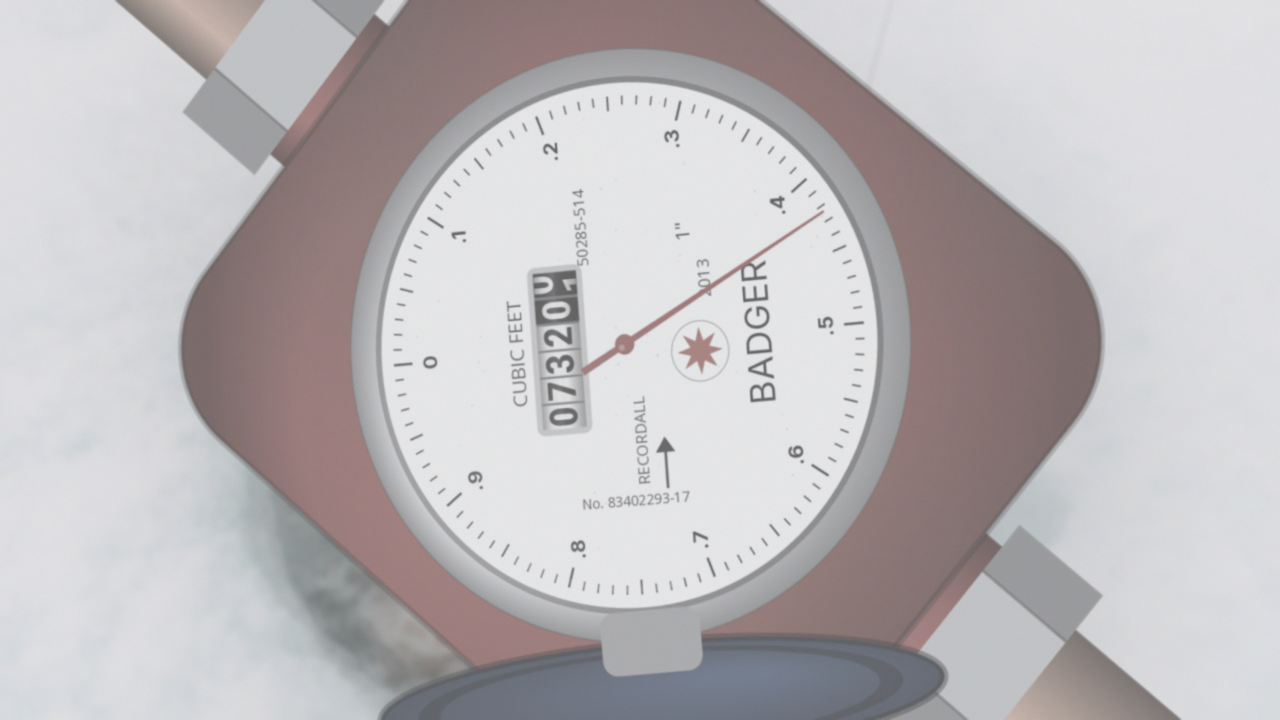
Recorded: 73200.42 ft³
